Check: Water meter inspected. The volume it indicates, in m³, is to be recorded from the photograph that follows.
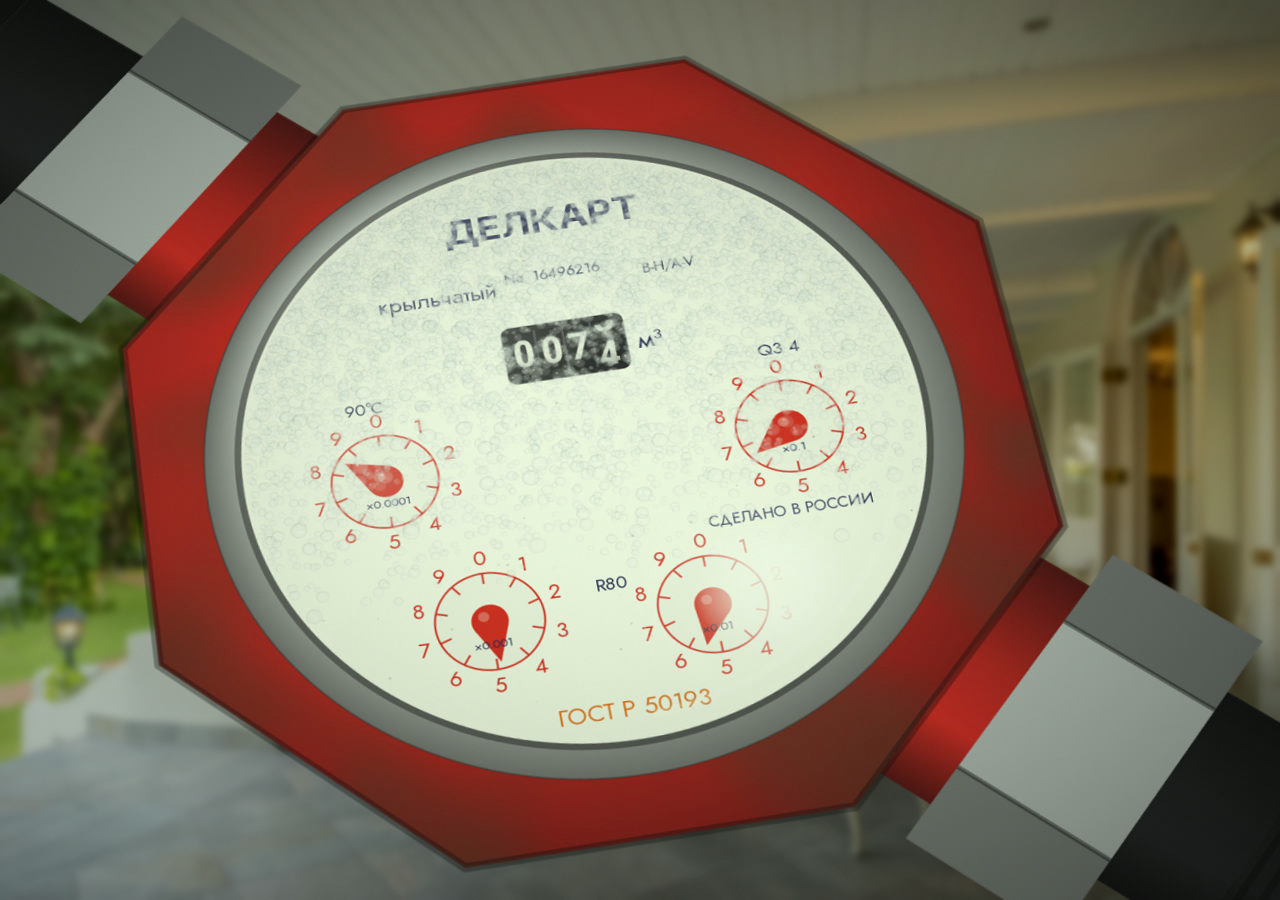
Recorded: 73.6548 m³
